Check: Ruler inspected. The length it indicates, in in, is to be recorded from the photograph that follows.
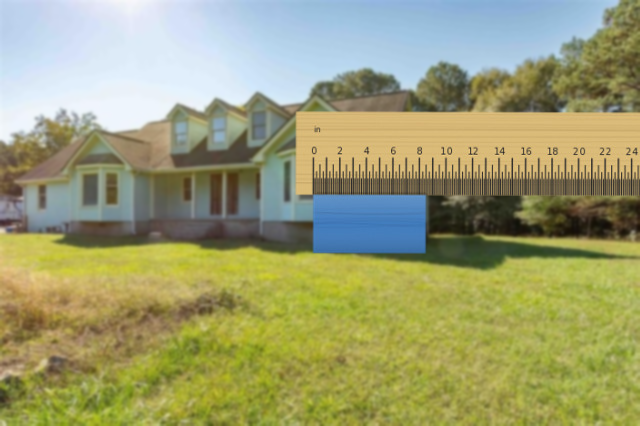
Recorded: 8.5 in
